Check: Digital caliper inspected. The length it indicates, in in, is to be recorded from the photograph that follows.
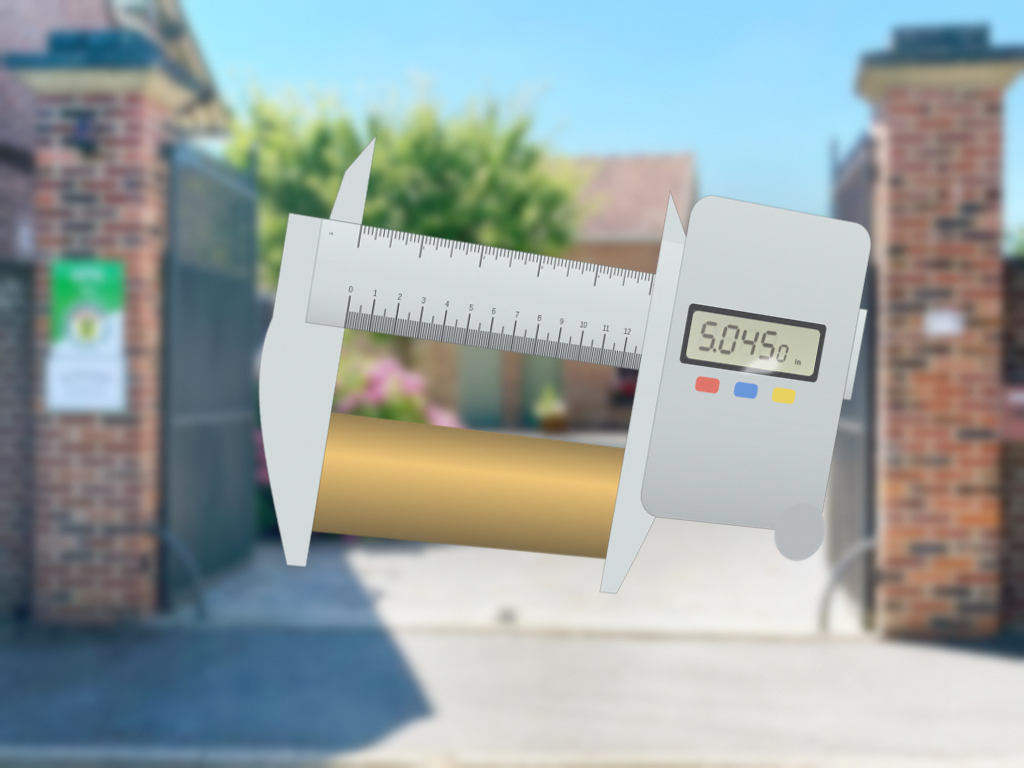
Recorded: 5.0450 in
